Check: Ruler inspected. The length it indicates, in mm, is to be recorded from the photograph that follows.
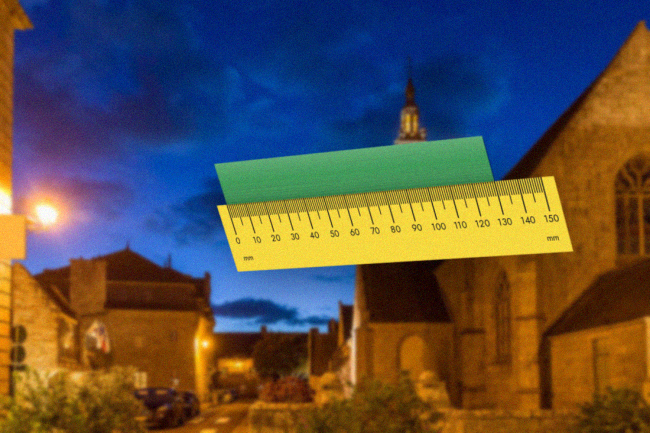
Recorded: 130 mm
